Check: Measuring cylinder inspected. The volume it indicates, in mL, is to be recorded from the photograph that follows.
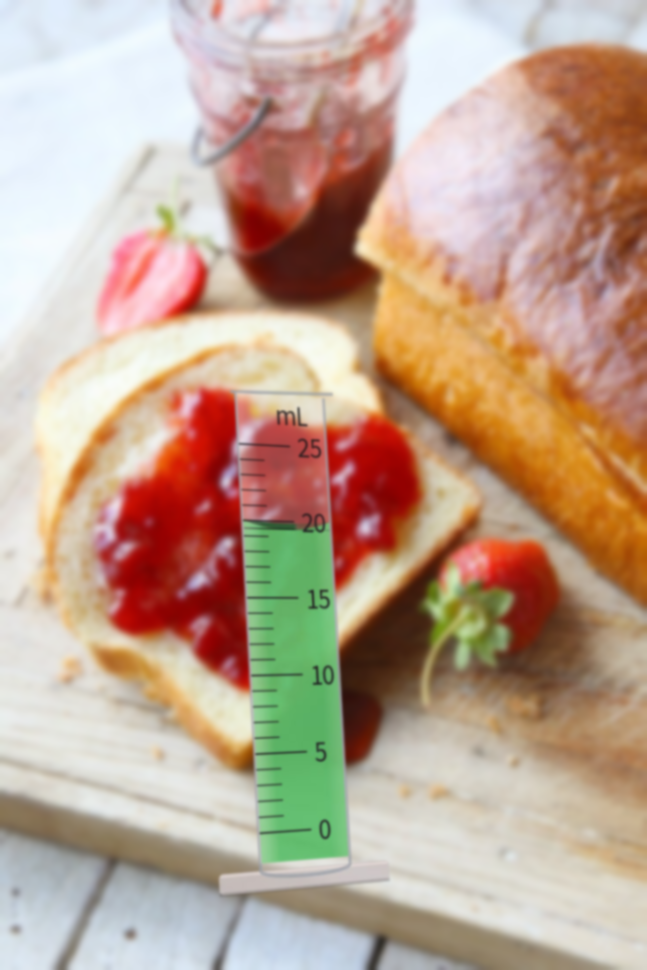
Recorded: 19.5 mL
